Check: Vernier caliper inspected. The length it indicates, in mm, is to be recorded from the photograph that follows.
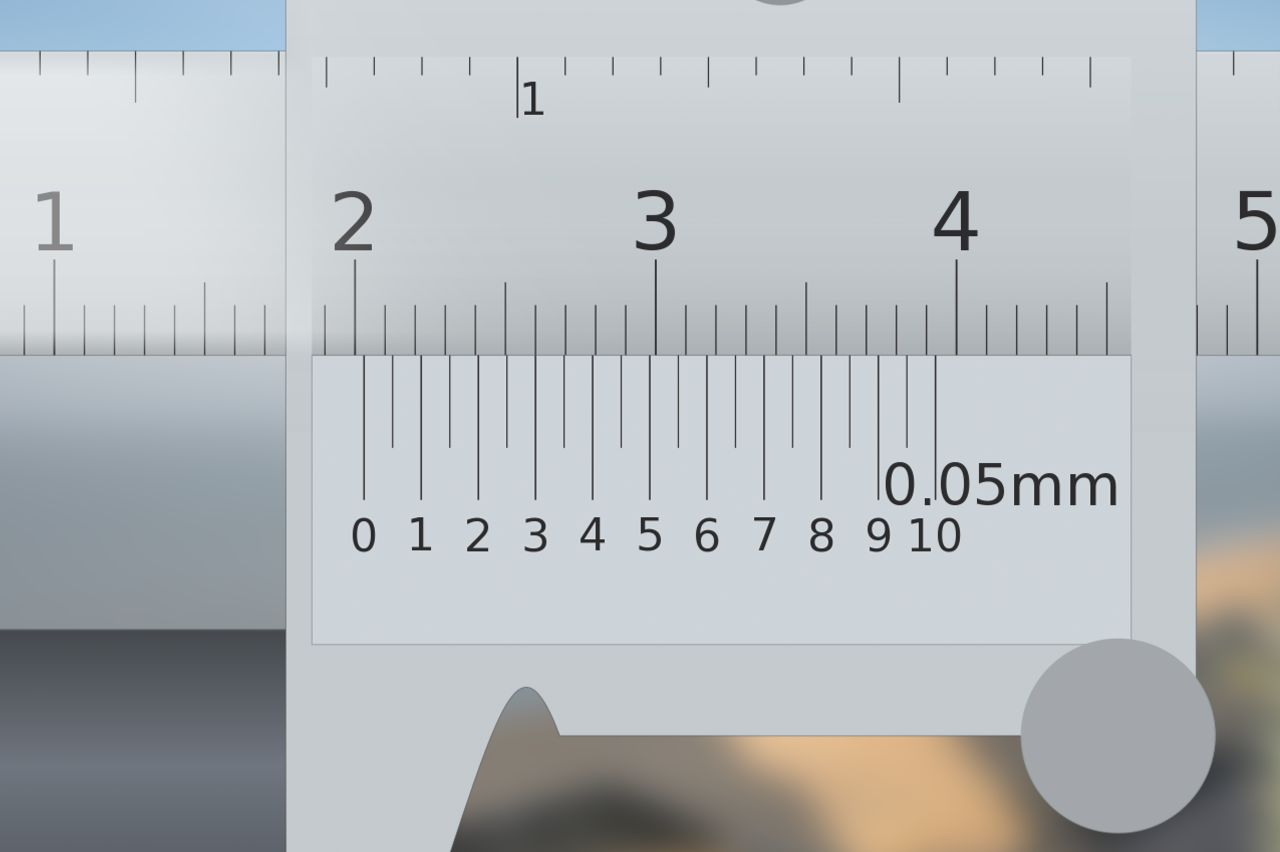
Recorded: 20.30 mm
